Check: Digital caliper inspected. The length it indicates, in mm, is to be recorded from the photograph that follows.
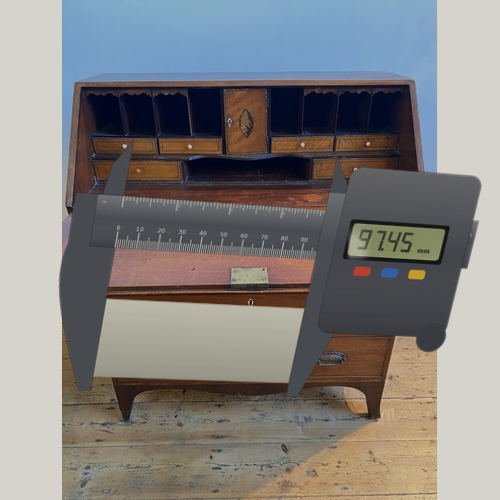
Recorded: 97.45 mm
